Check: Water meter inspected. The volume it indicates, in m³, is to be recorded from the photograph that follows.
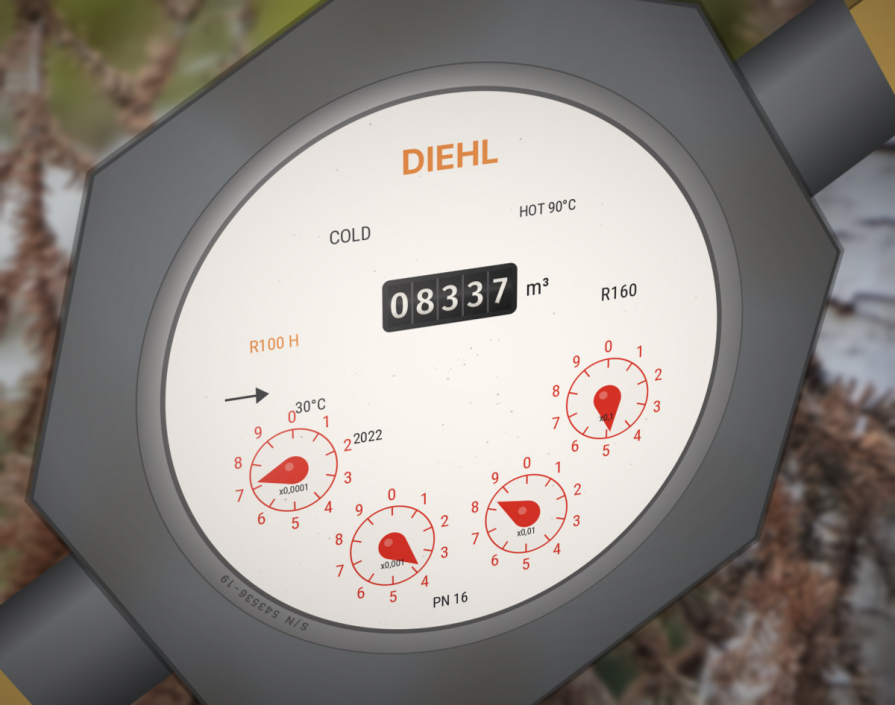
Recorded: 8337.4837 m³
